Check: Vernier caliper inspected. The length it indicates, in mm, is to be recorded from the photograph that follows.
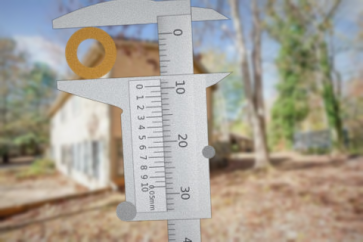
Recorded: 9.6 mm
